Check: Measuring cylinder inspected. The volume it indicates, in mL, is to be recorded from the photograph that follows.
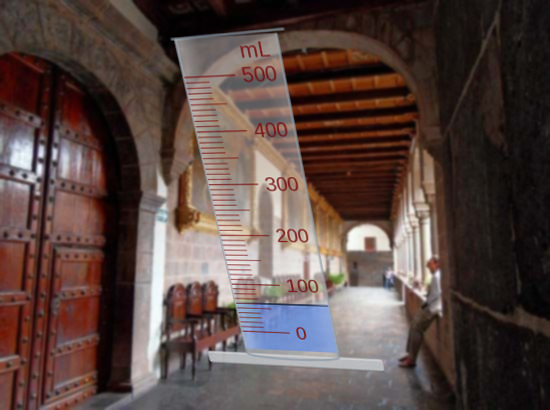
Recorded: 60 mL
